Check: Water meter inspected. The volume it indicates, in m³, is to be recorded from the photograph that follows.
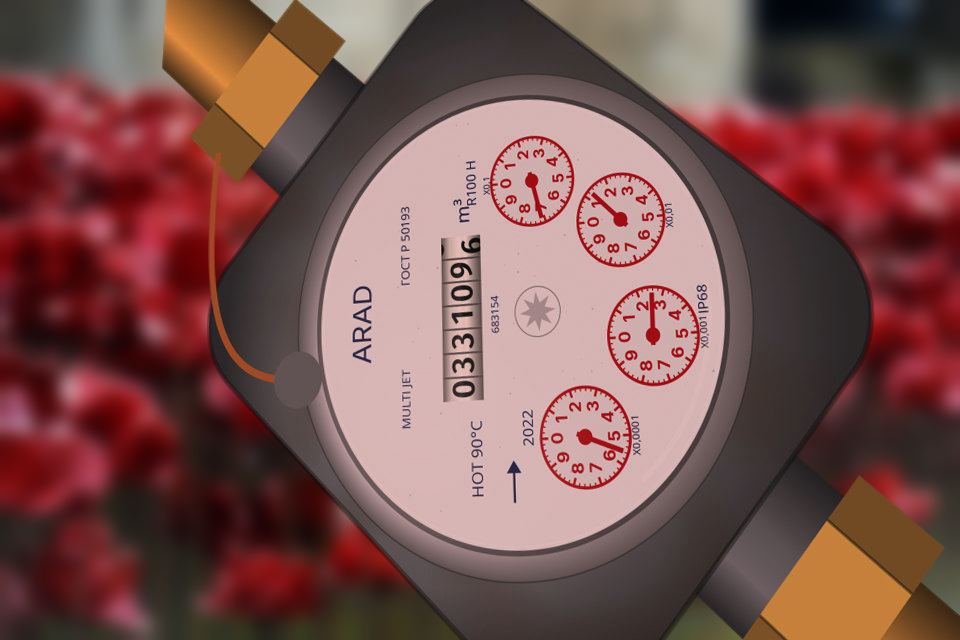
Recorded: 331095.7125 m³
